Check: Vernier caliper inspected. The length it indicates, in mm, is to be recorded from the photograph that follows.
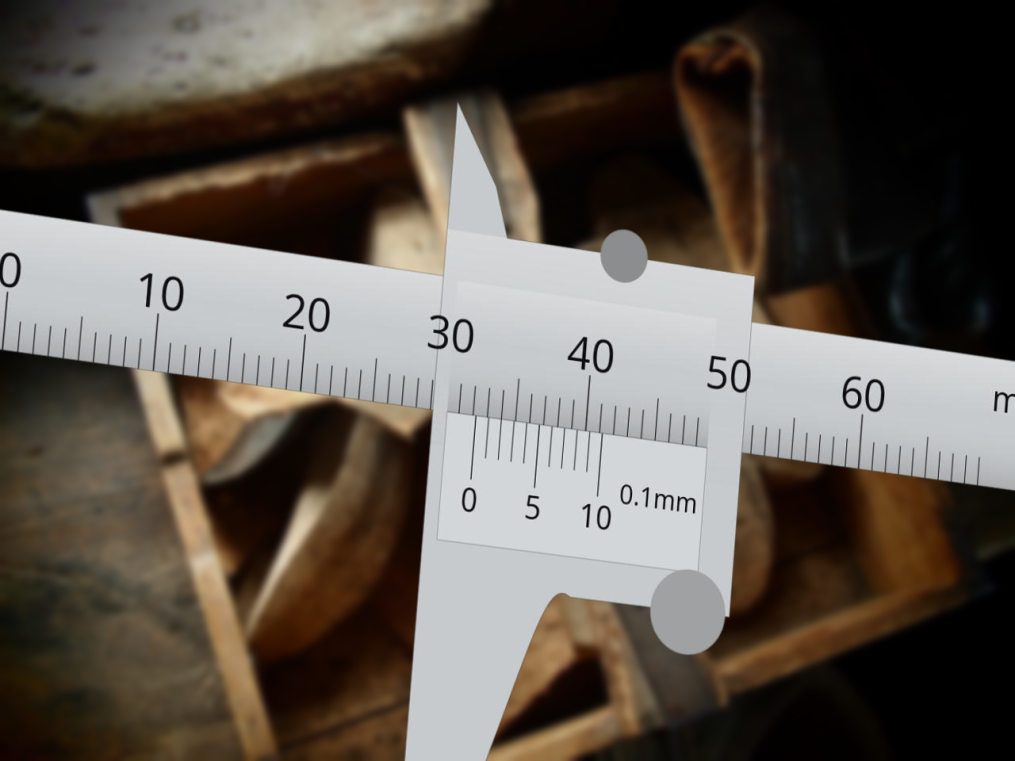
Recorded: 32.2 mm
